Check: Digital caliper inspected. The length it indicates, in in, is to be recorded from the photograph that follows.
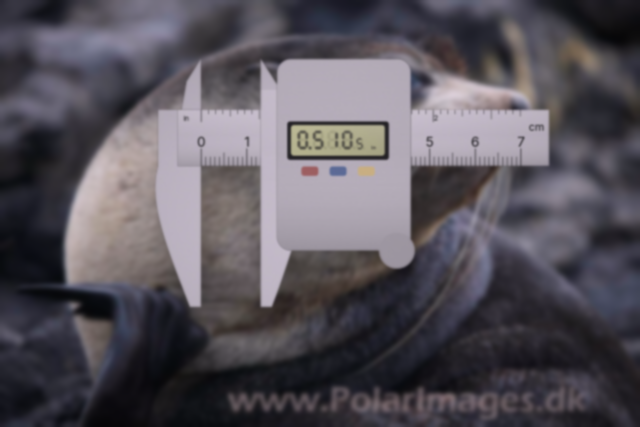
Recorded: 0.5105 in
